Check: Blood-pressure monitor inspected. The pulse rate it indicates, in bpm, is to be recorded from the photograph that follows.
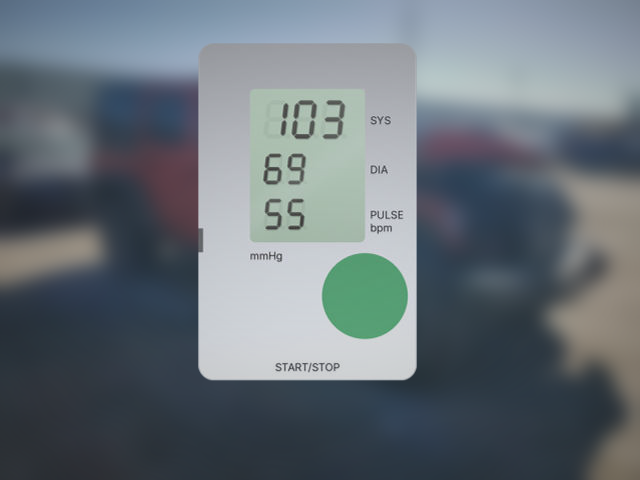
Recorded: 55 bpm
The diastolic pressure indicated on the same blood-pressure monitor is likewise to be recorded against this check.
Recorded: 69 mmHg
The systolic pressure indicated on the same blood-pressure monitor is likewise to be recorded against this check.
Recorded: 103 mmHg
